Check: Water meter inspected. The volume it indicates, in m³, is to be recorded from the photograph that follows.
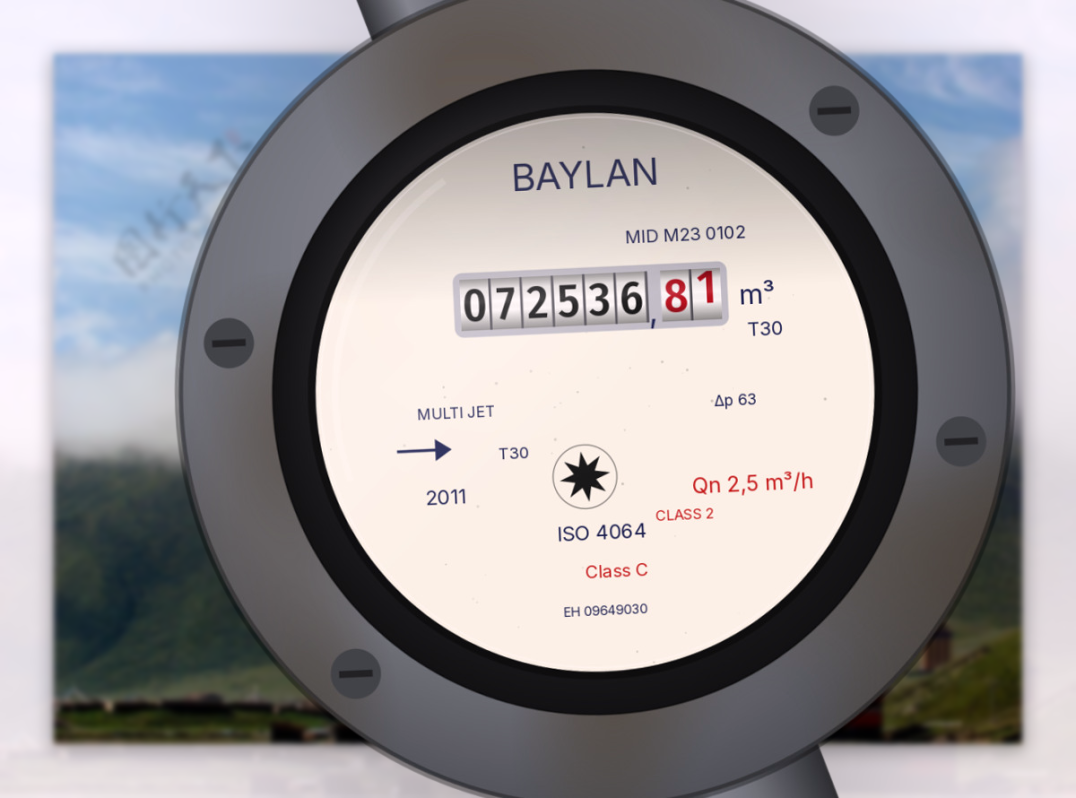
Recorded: 72536.81 m³
